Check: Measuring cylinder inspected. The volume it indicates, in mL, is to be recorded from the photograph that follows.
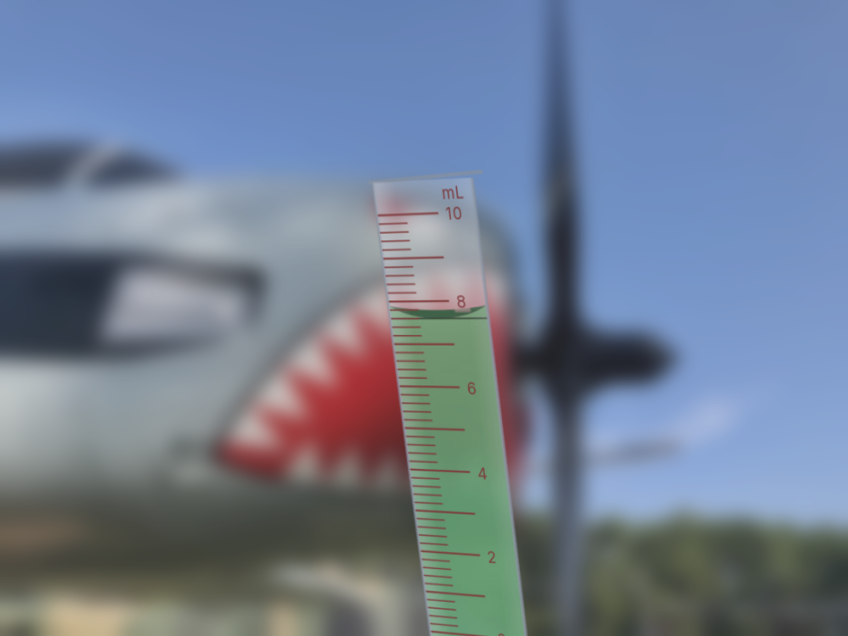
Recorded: 7.6 mL
